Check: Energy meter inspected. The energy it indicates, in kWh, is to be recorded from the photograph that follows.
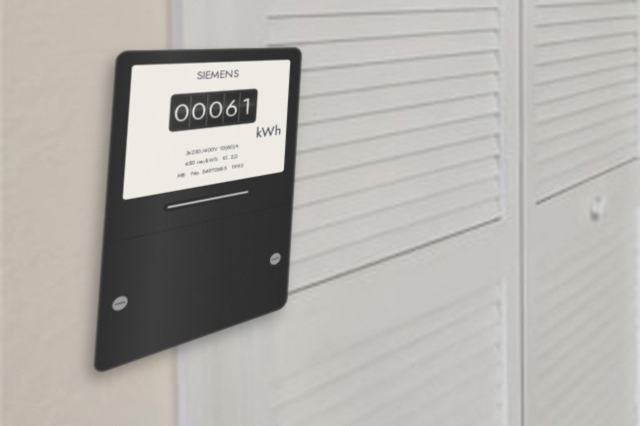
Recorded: 61 kWh
